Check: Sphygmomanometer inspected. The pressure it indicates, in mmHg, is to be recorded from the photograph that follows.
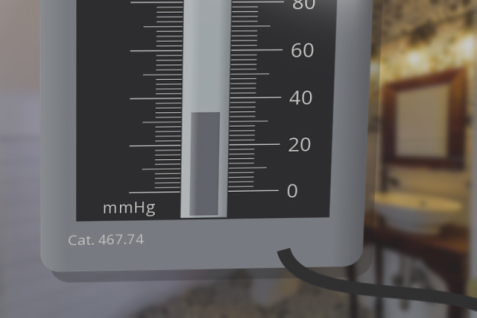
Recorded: 34 mmHg
